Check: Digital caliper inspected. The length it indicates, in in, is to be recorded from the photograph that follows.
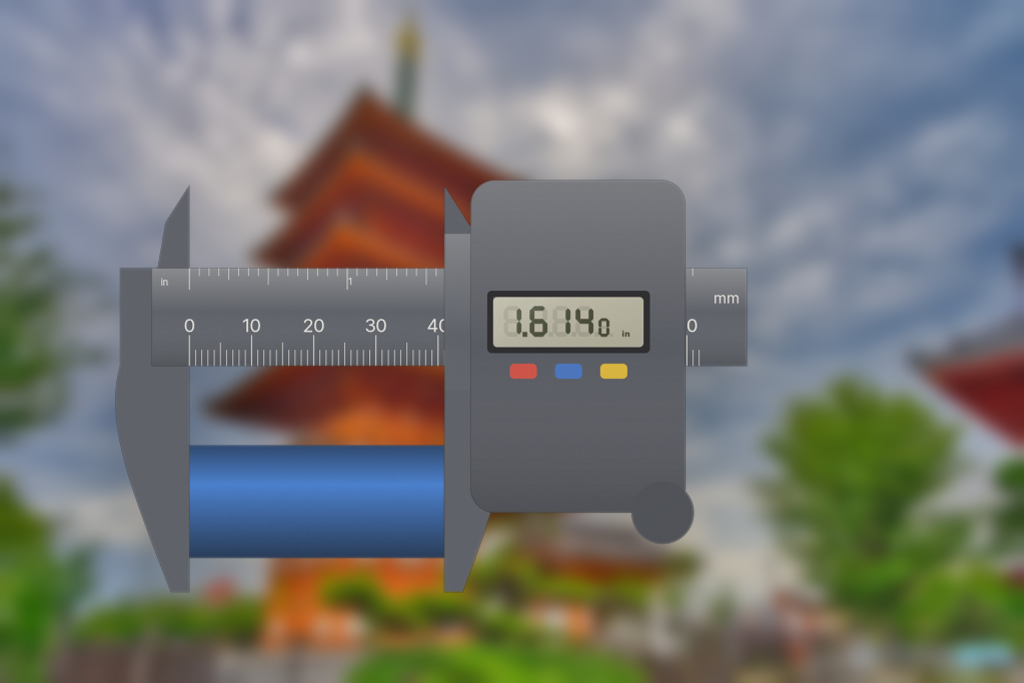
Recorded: 1.6140 in
